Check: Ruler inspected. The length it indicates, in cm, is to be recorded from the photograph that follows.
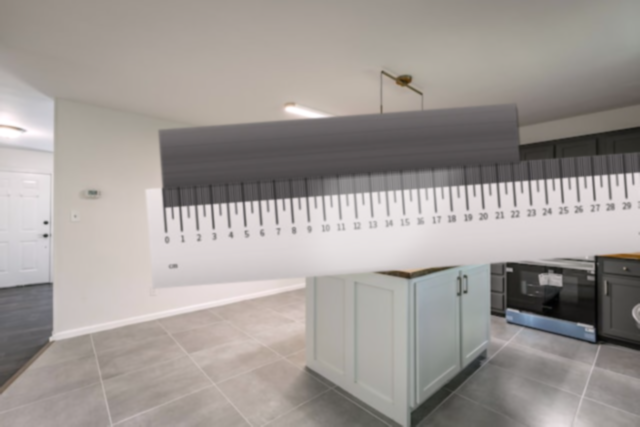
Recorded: 22.5 cm
